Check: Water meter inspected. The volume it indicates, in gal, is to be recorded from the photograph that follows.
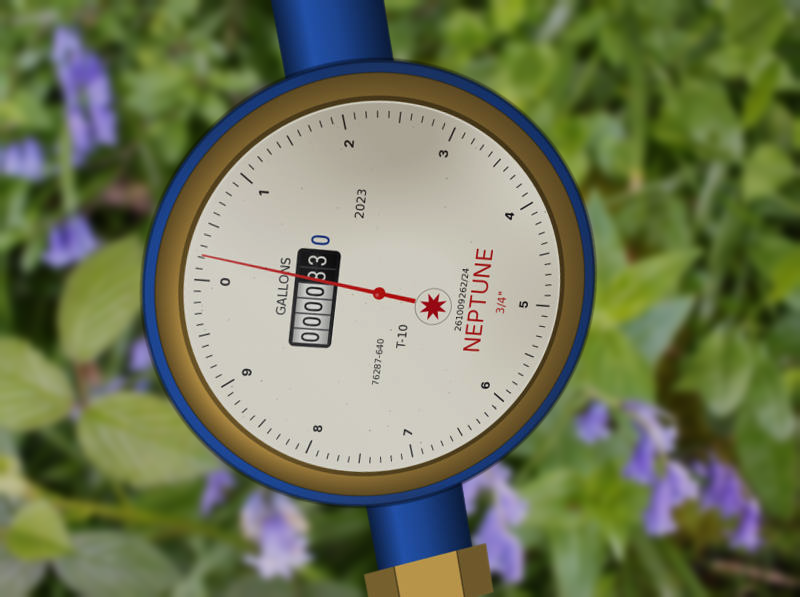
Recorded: 830.2 gal
